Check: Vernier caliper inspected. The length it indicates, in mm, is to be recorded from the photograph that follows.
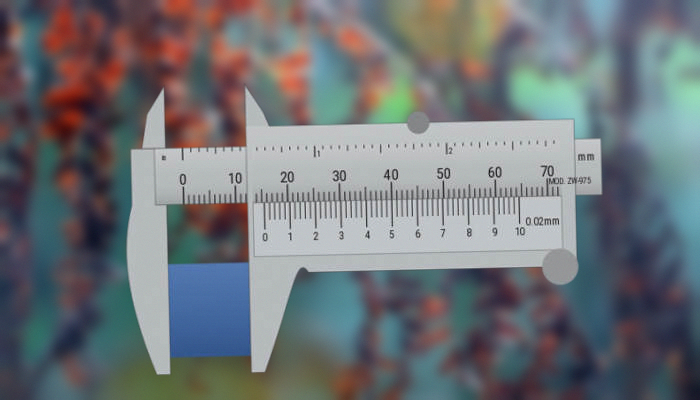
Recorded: 15.5 mm
